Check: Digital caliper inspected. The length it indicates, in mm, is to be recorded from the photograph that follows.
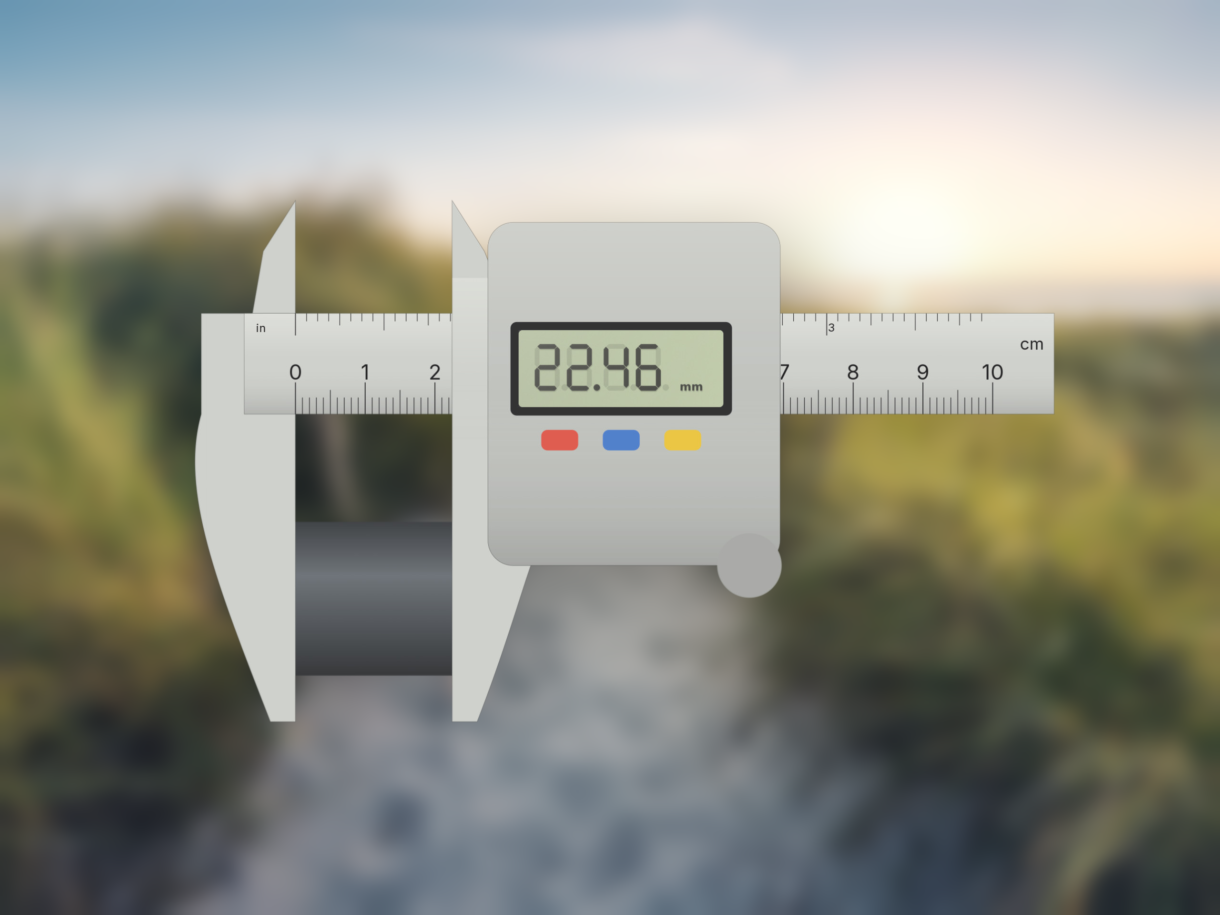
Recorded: 22.46 mm
